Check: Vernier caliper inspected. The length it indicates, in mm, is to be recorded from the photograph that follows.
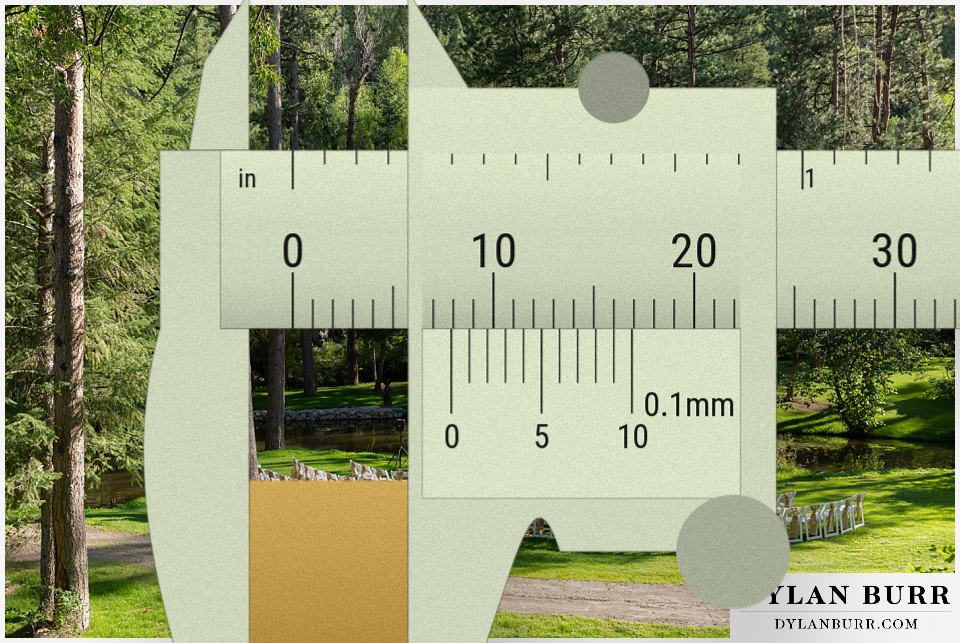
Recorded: 7.9 mm
